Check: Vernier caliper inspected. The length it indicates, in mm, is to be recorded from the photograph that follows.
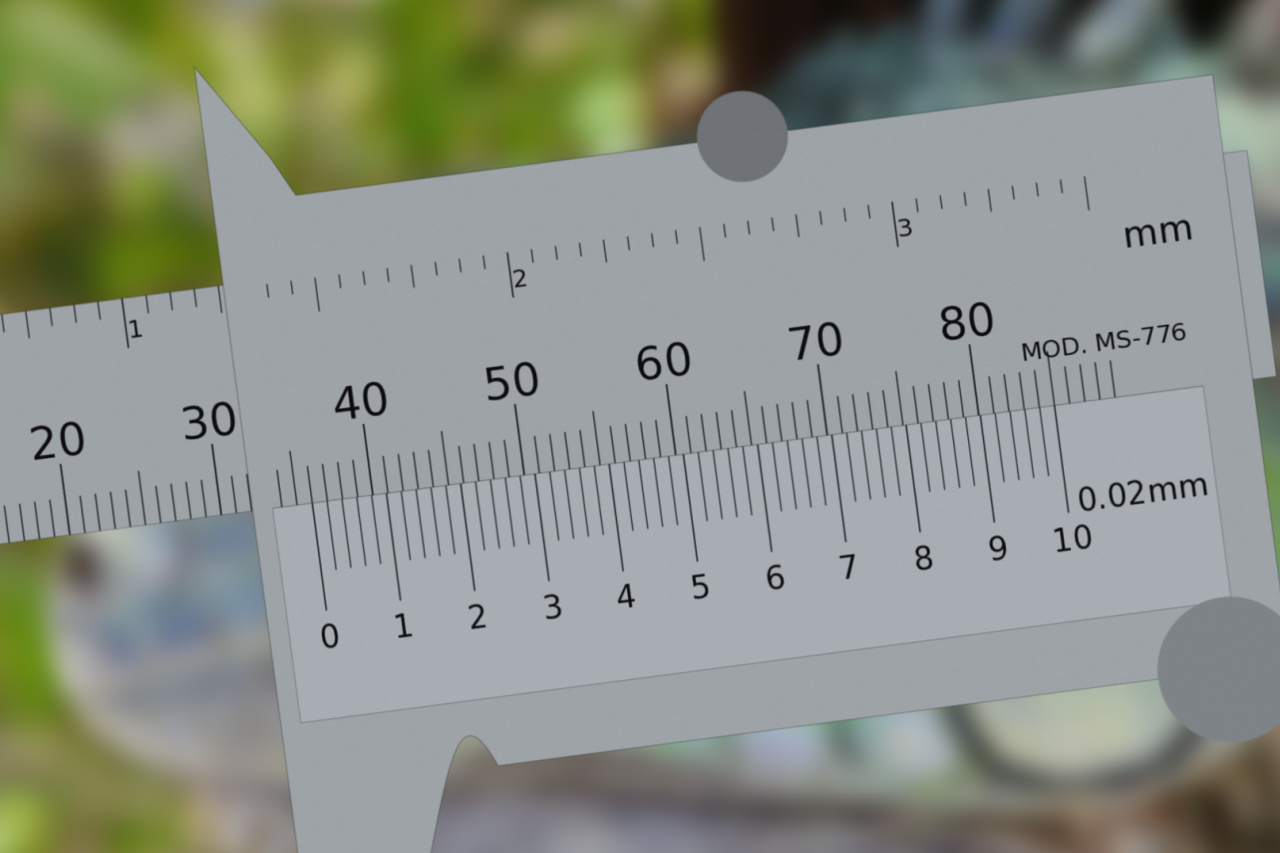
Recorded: 36.0 mm
